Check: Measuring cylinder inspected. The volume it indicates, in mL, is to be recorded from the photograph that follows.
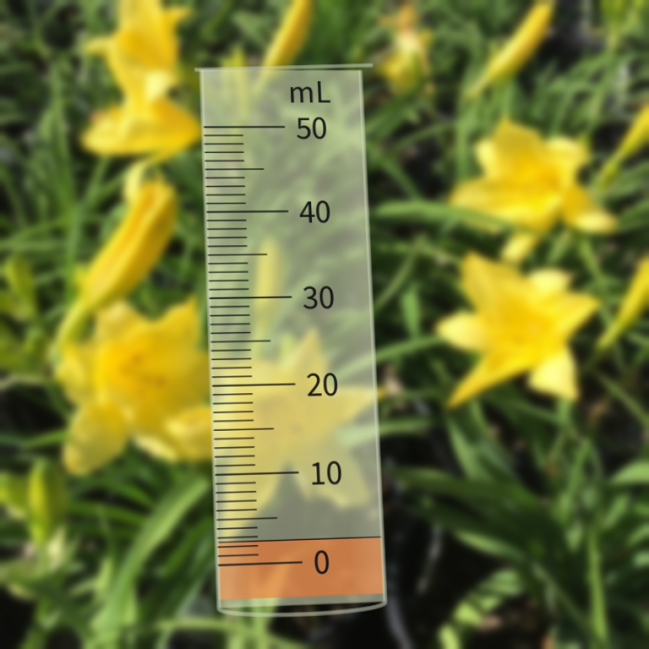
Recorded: 2.5 mL
